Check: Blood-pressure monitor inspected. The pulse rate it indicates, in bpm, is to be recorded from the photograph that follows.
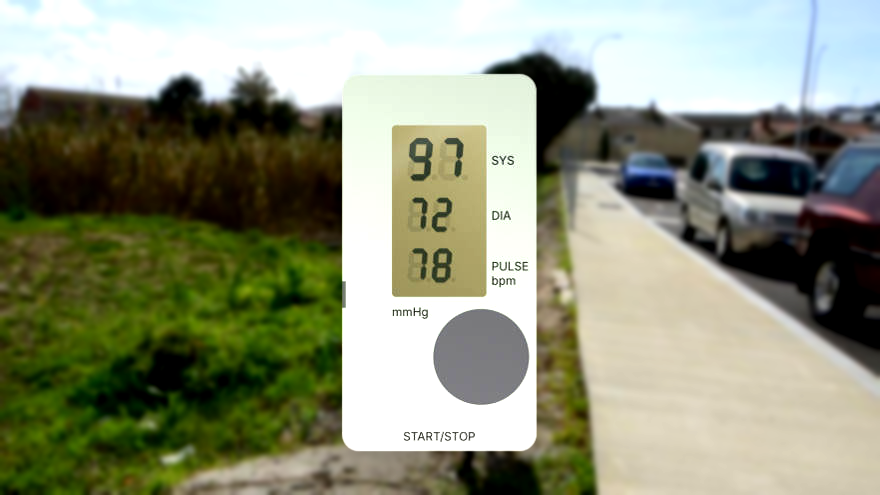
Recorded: 78 bpm
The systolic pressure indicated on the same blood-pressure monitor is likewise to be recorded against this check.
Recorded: 97 mmHg
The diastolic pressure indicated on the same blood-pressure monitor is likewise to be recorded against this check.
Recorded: 72 mmHg
